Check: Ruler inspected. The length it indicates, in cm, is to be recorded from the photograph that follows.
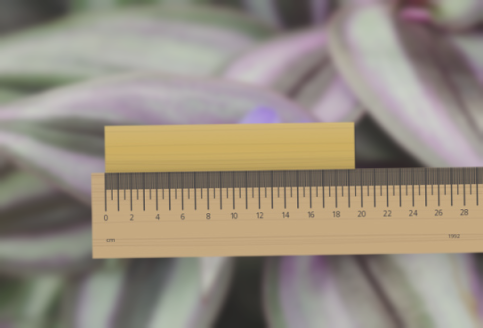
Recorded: 19.5 cm
